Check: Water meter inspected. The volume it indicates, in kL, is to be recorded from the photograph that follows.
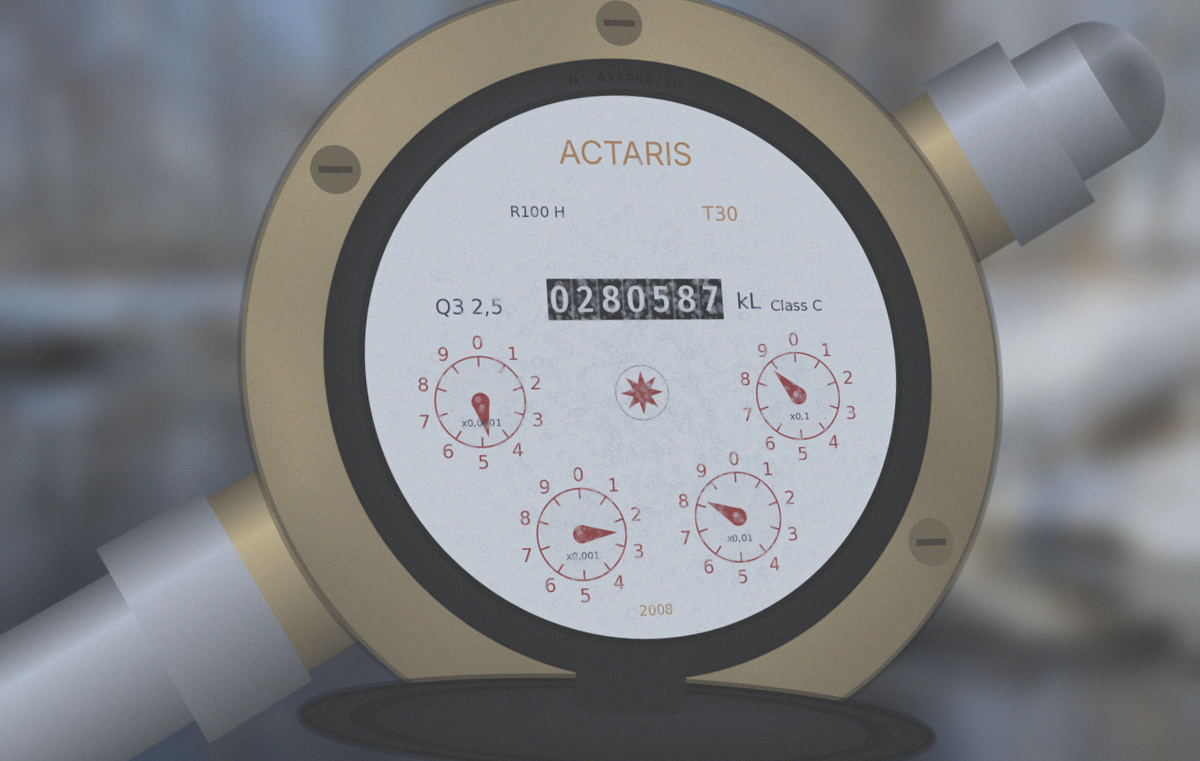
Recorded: 280587.8824 kL
